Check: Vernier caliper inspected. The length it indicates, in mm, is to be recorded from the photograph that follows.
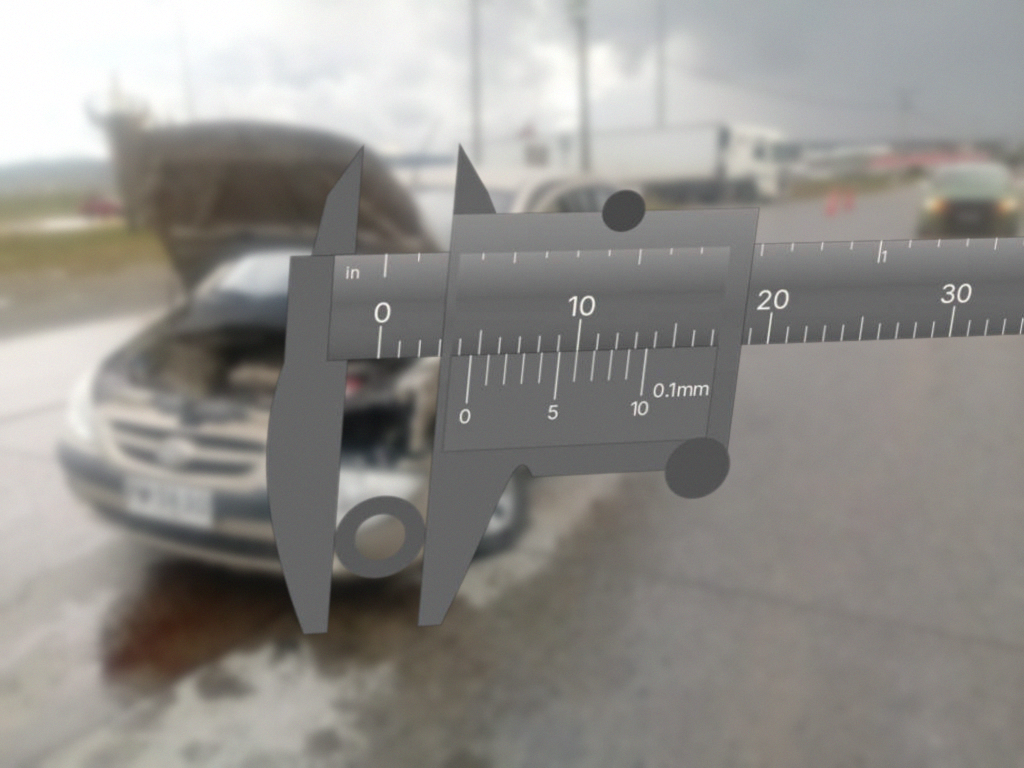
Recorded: 4.6 mm
